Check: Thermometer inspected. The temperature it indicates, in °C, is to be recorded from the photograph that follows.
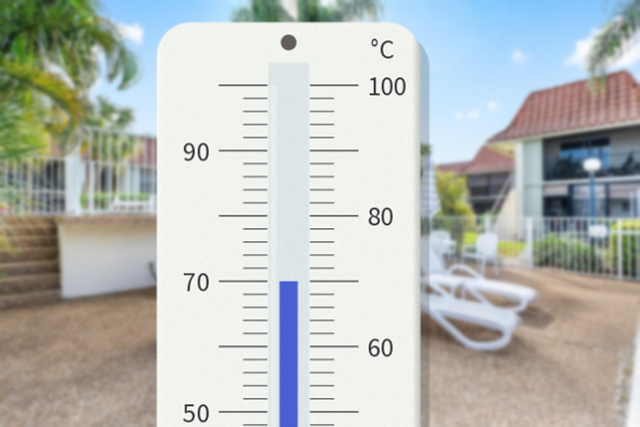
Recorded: 70 °C
